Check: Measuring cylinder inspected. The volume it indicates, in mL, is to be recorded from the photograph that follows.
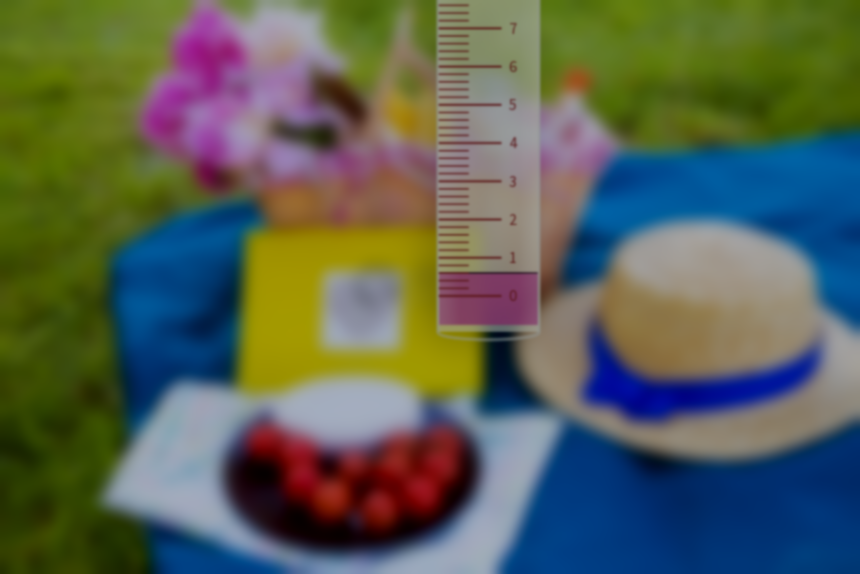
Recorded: 0.6 mL
